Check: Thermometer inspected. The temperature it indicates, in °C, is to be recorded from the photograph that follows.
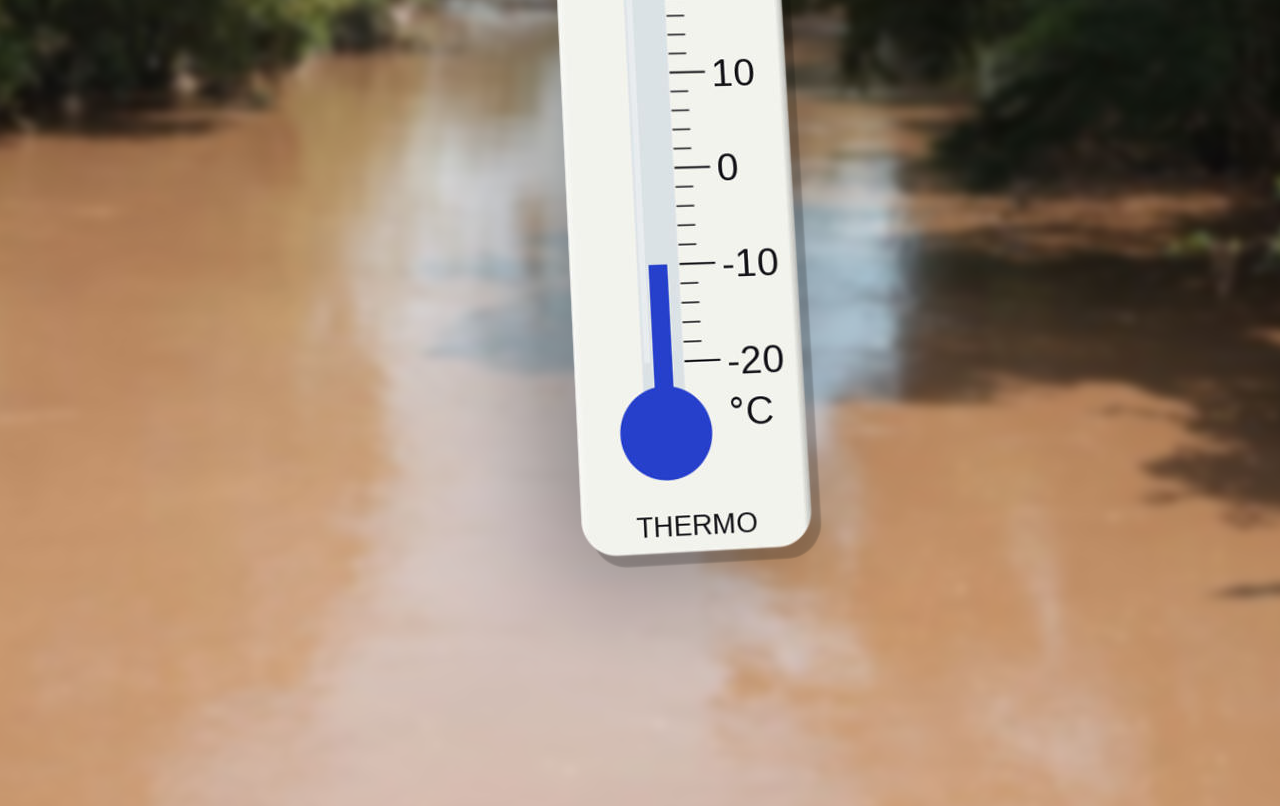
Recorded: -10 °C
